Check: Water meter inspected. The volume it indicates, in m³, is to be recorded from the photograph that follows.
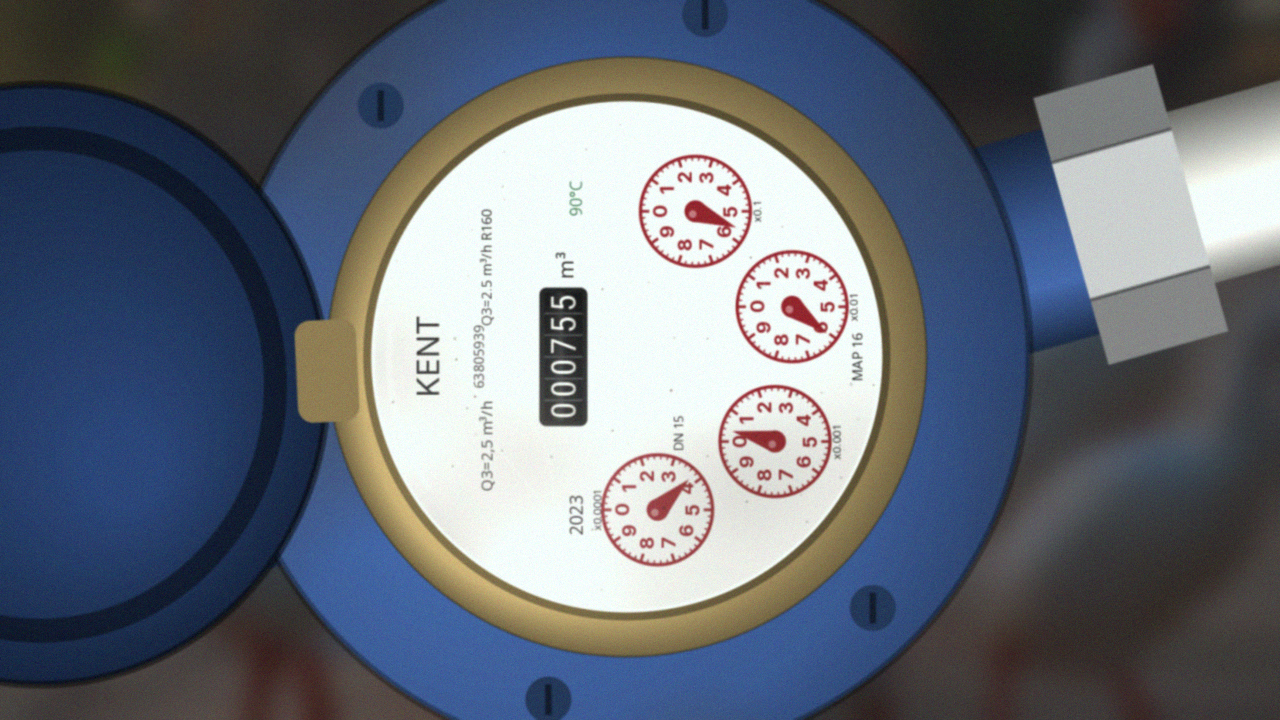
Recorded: 755.5603 m³
